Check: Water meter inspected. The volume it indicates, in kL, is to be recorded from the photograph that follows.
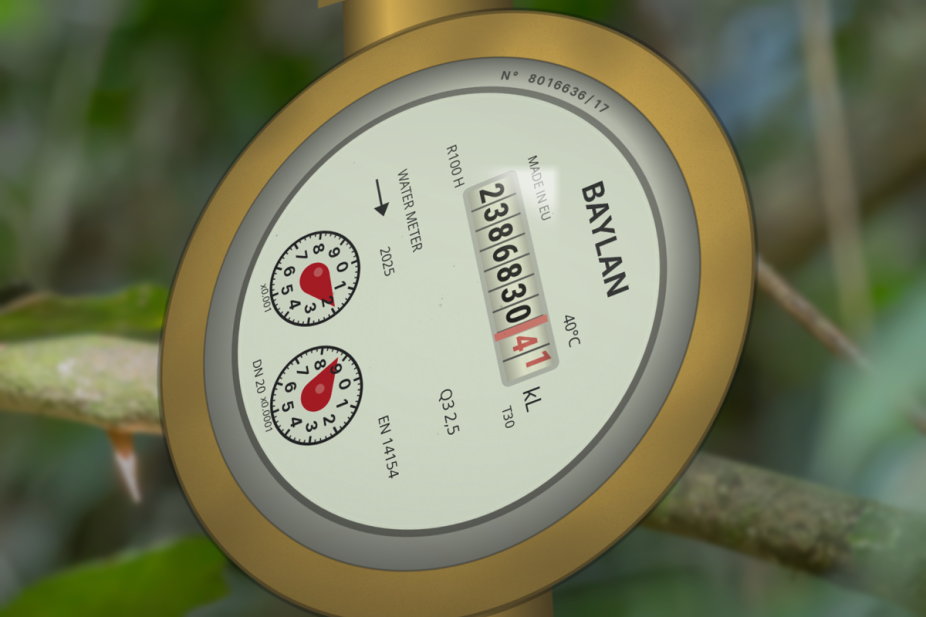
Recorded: 2386830.4118 kL
